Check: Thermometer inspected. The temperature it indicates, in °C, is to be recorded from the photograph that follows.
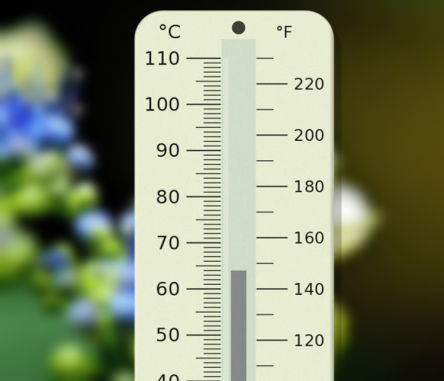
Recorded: 64 °C
